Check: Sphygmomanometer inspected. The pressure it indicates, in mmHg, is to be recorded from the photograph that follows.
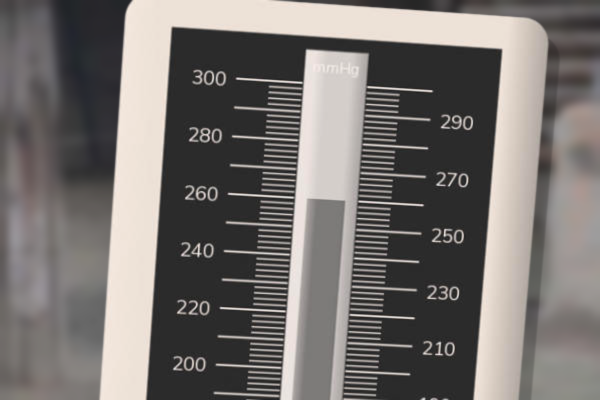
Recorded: 260 mmHg
